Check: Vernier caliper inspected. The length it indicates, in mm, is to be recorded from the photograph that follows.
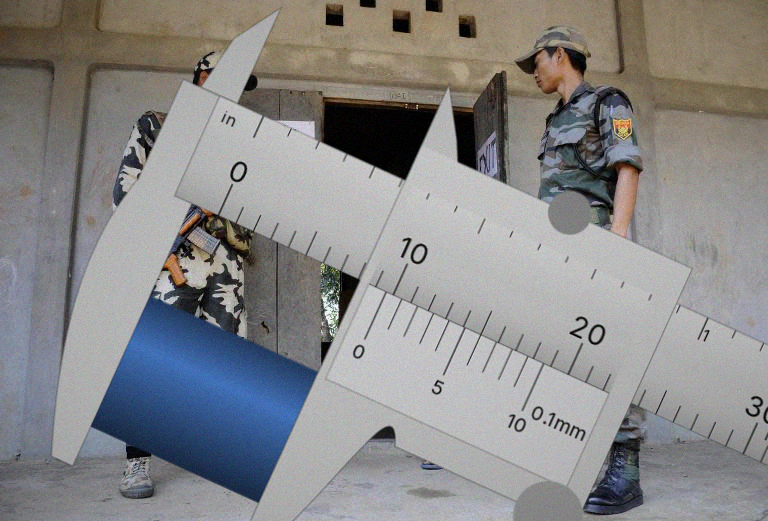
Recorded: 9.6 mm
